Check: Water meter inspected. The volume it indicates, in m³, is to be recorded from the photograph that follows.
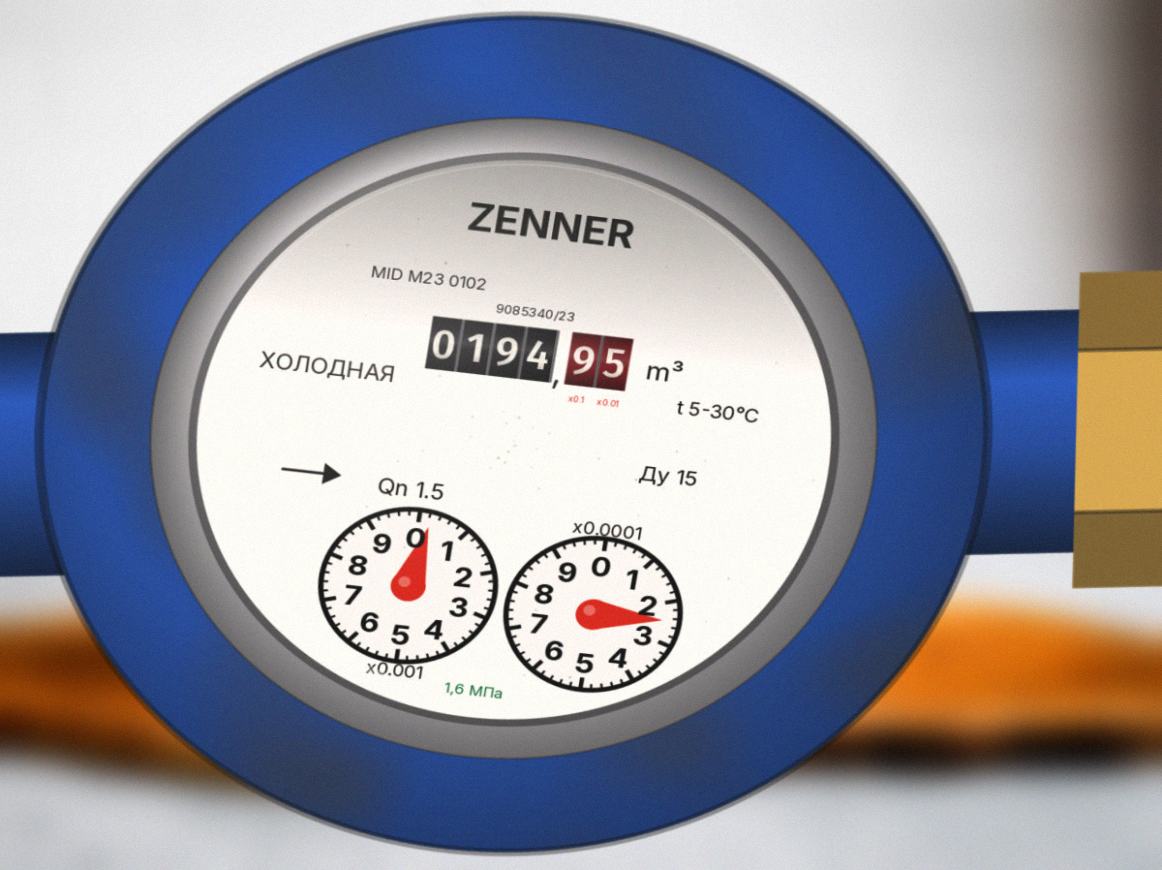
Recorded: 194.9502 m³
